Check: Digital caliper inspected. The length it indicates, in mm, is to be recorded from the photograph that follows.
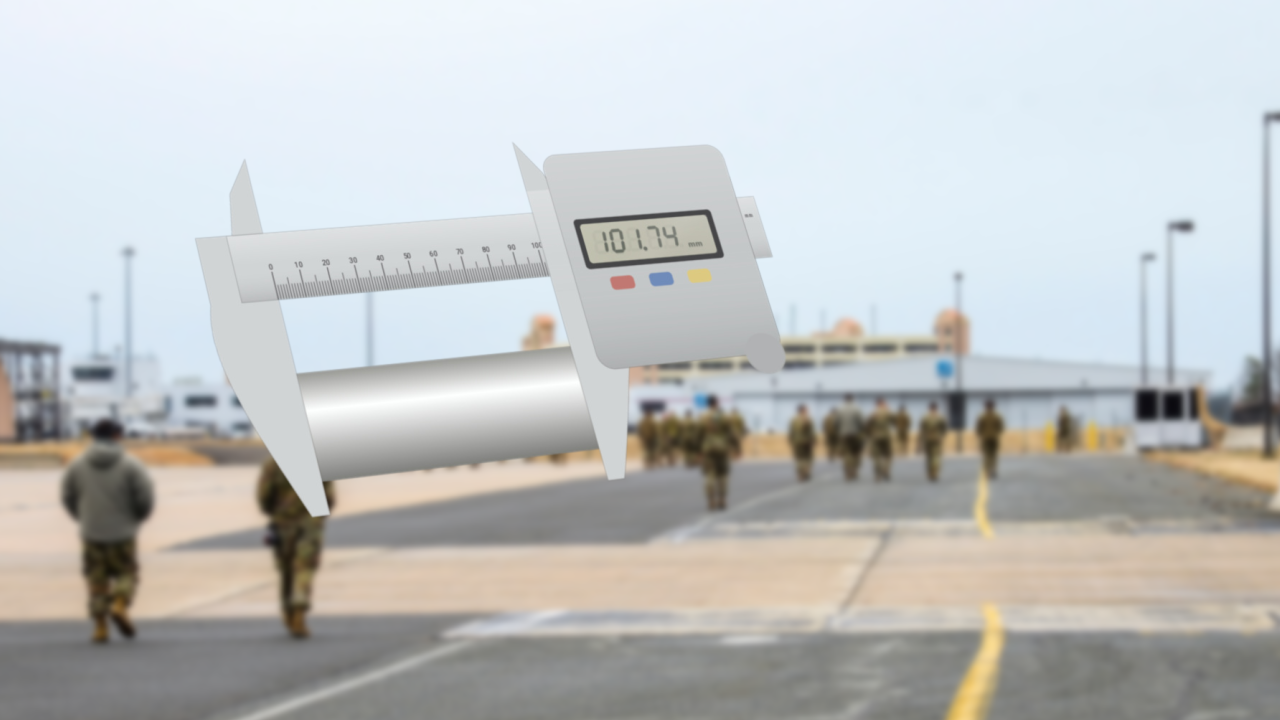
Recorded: 101.74 mm
